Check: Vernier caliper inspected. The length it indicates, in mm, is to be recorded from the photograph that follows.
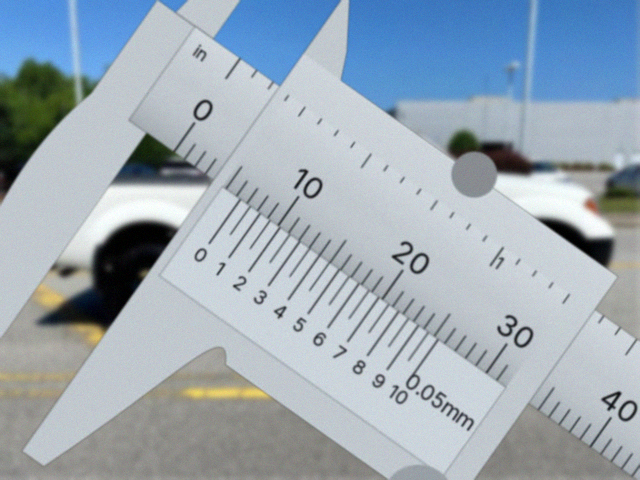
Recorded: 6.4 mm
